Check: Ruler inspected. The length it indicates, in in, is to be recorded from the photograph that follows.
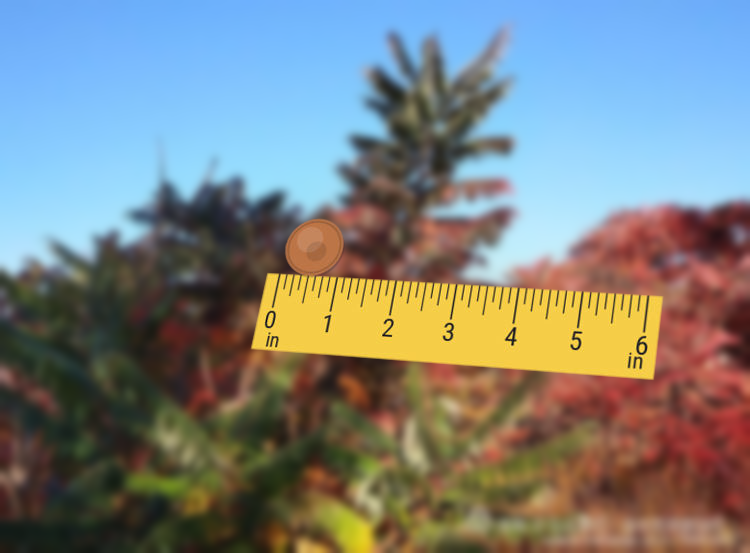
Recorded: 1 in
